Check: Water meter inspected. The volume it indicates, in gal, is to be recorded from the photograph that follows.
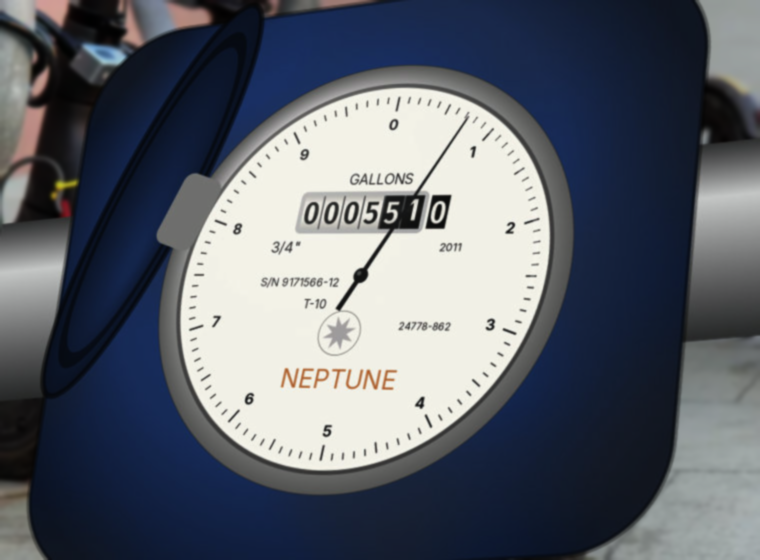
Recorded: 5510.7 gal
